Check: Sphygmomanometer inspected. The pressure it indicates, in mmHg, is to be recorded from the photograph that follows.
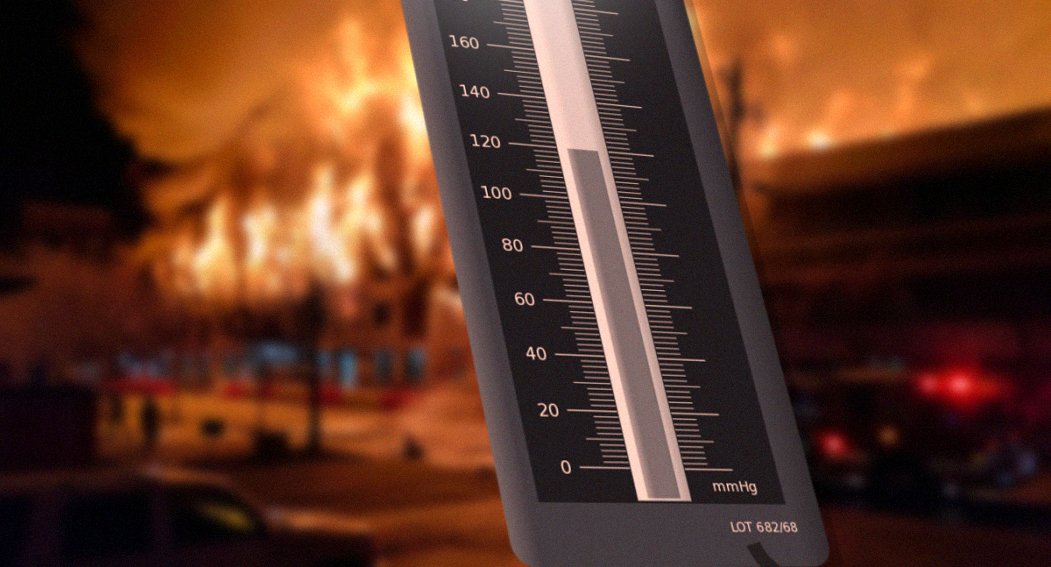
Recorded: 120 mmHg
